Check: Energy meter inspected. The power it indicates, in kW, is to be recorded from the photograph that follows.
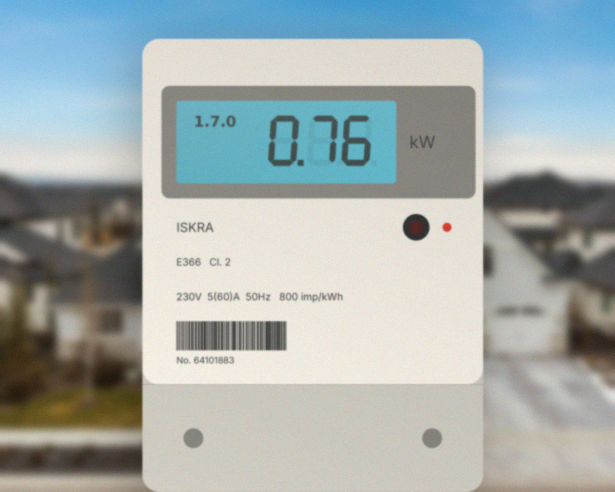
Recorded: 0.76 kW
